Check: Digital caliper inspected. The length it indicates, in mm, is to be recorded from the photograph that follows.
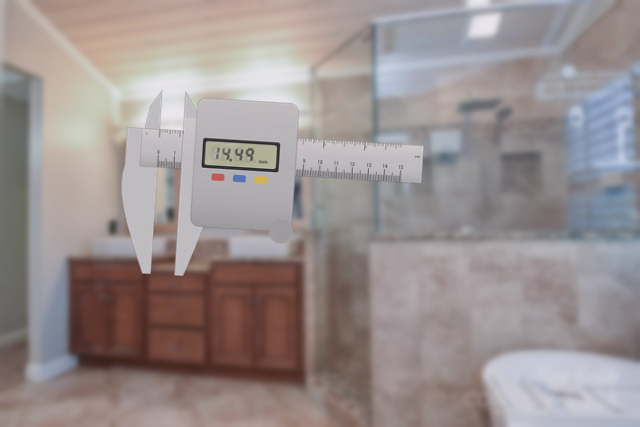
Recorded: 14.49 mm
